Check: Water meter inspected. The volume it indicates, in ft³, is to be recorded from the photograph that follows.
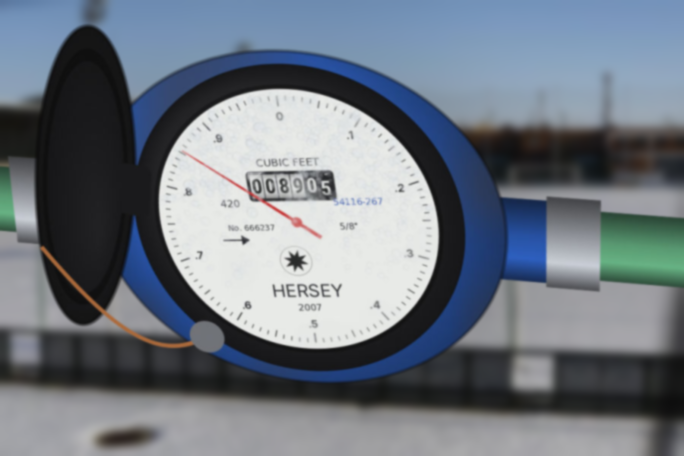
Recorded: 8904.85 ft³
